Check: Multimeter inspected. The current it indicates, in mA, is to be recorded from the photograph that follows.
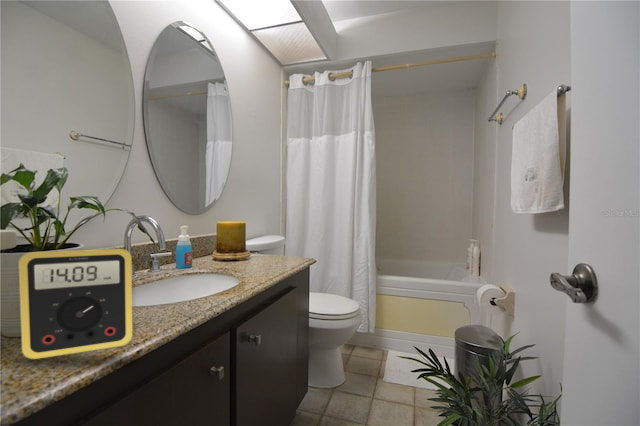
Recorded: 14.09 mA
